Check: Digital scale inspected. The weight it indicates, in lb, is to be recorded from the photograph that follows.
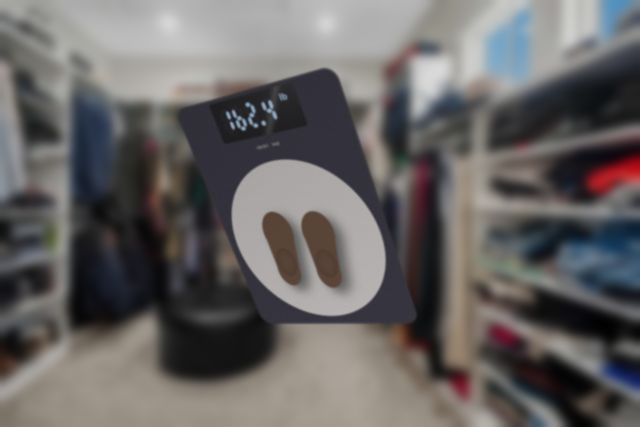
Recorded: 162.4 lb
